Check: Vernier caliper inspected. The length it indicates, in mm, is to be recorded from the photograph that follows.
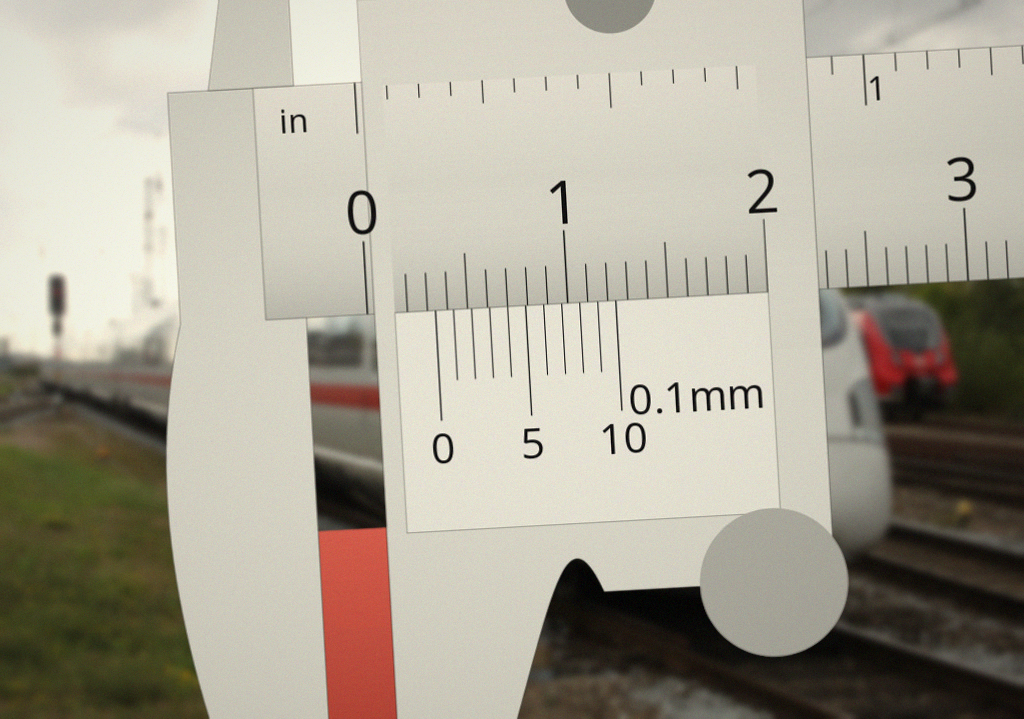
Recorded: 3.4 mm
